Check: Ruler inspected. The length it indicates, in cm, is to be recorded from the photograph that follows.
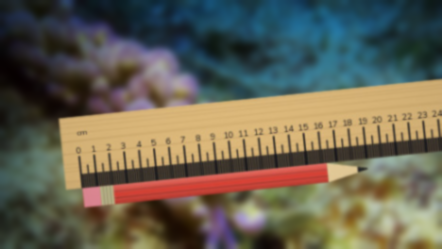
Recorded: 19 cm
